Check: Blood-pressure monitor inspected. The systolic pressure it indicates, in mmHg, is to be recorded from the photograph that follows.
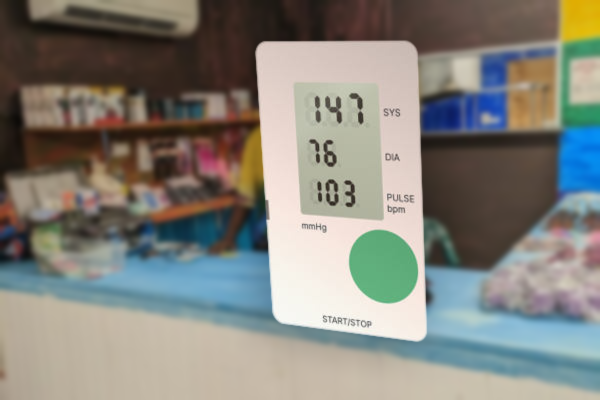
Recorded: 147 mmHg
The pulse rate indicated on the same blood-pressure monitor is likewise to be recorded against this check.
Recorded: 103 bpm
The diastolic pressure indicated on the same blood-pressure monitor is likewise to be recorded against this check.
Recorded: 76 mmHg
